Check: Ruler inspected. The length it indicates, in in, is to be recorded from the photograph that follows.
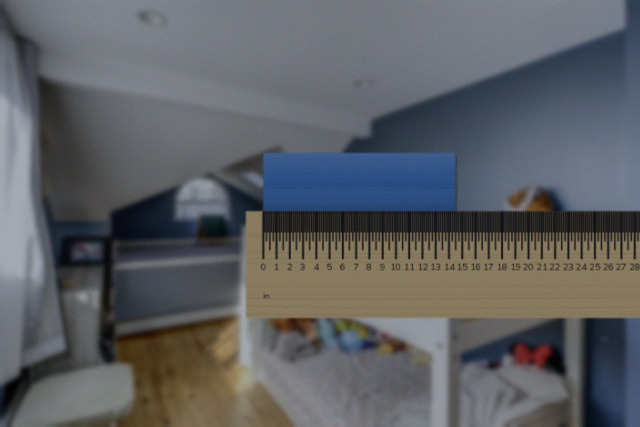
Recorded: 14.5 in
